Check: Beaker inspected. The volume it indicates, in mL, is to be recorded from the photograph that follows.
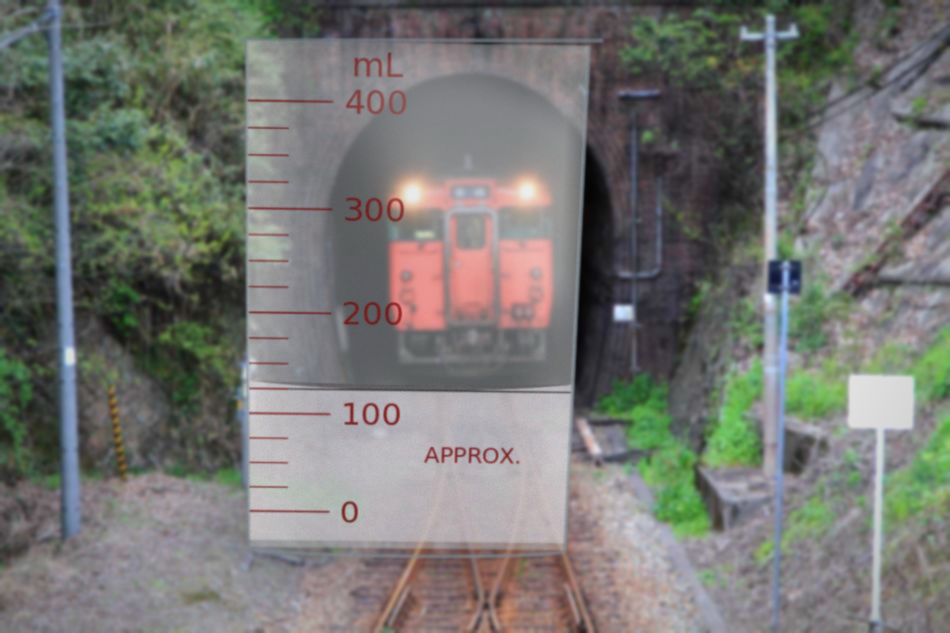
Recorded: 125 mL
